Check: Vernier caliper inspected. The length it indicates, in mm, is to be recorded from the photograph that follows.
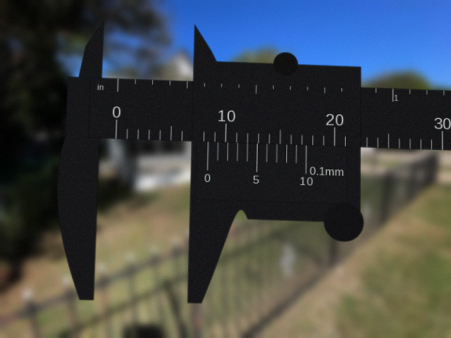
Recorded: 8.4 mm
